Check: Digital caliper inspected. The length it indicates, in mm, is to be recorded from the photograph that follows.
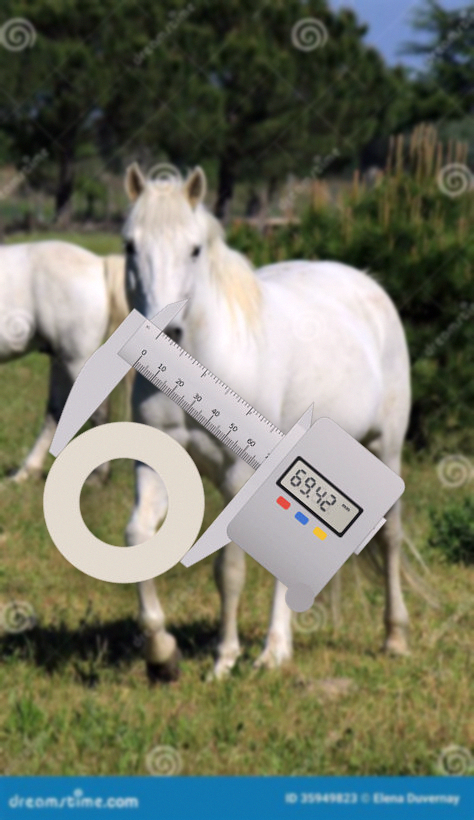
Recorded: 69.42 mm
